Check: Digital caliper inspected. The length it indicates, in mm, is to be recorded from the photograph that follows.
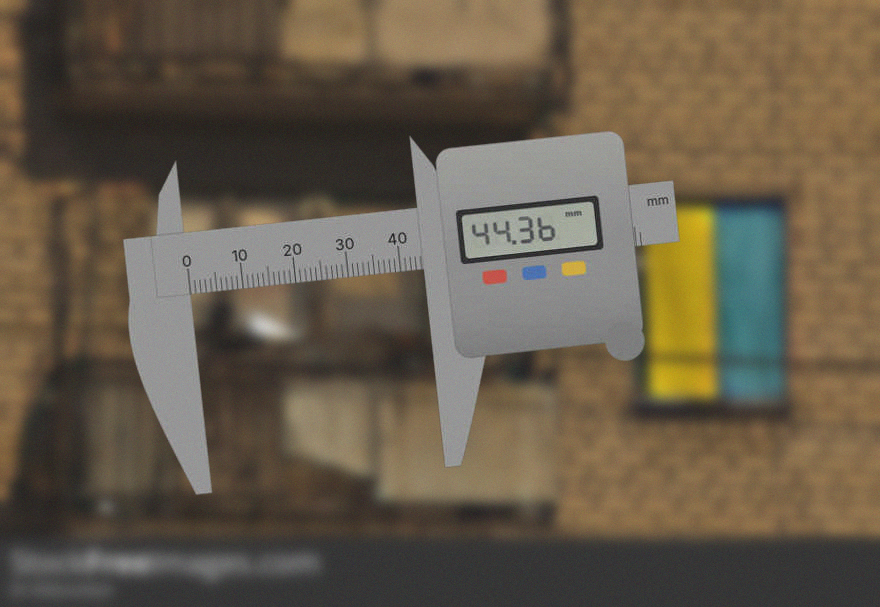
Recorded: 44.36 mm
